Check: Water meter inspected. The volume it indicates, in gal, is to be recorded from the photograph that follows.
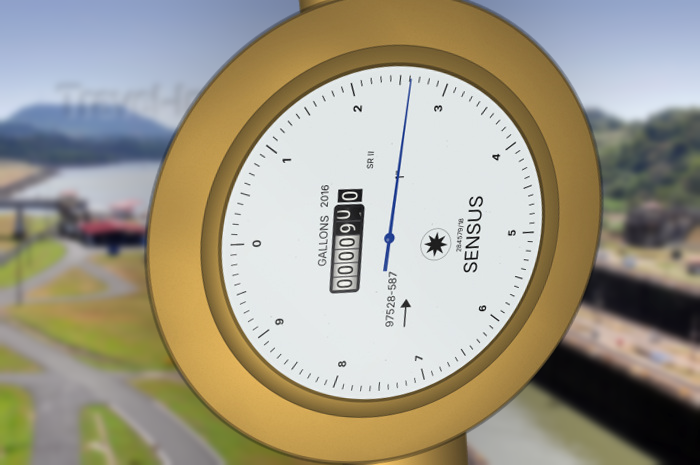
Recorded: 902.6 gal
